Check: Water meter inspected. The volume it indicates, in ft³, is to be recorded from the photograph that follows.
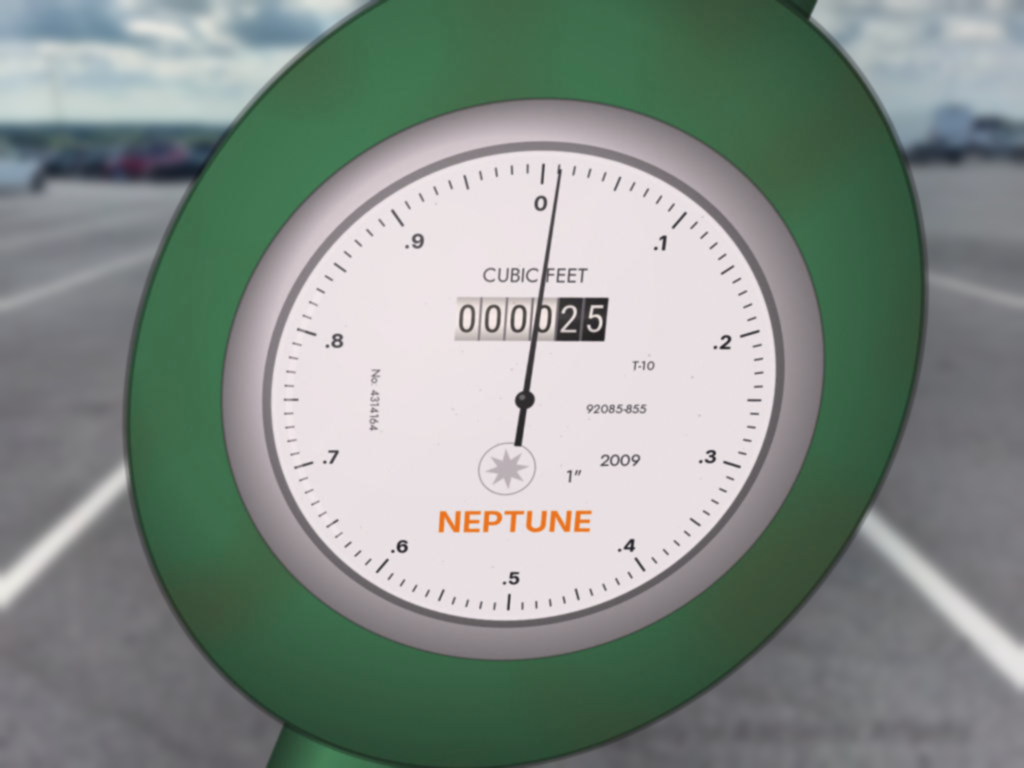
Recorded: 25.01 ft³
